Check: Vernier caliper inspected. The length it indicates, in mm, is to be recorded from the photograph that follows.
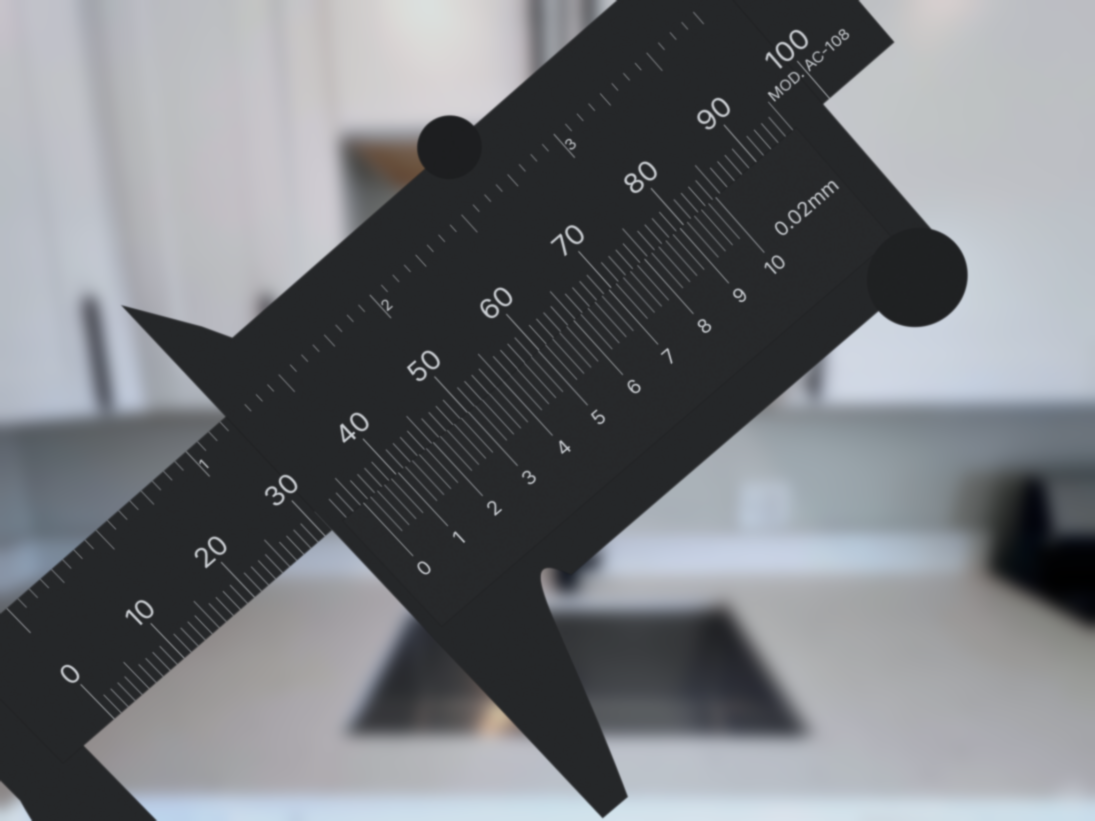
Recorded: 35.4 mm
